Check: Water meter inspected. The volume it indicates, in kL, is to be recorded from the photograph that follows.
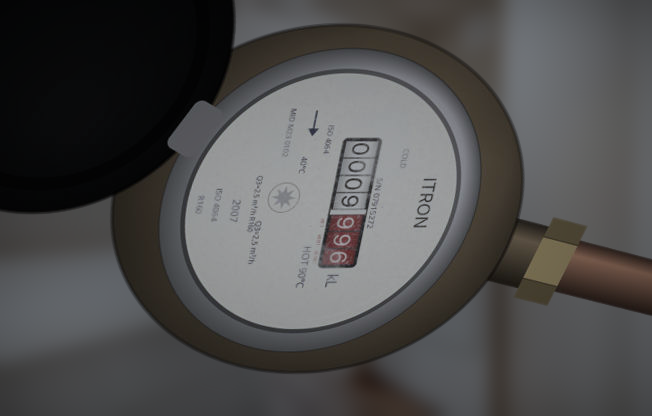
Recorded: 9.996 kL
